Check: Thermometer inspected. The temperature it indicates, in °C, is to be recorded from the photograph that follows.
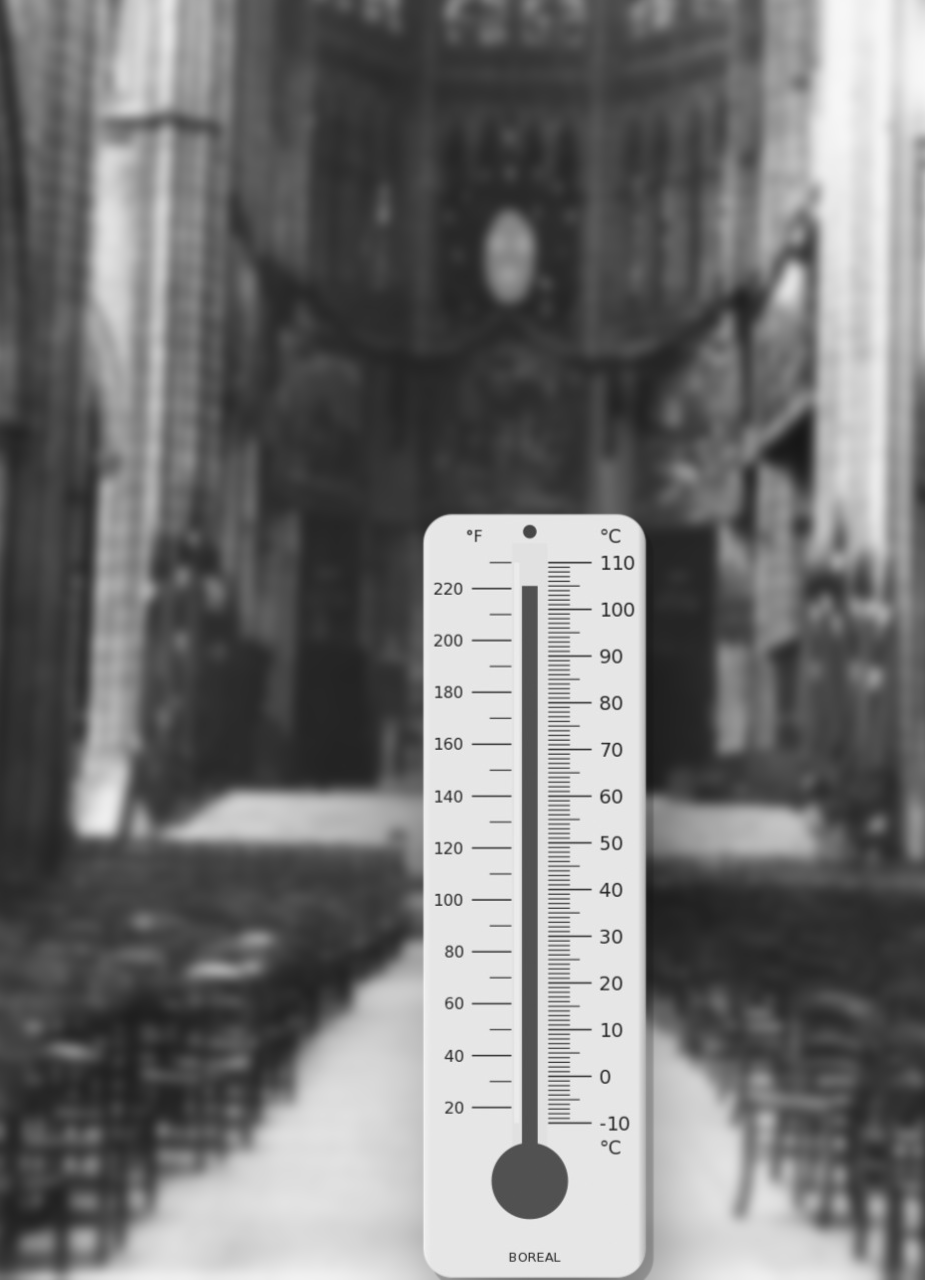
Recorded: 105 °C
